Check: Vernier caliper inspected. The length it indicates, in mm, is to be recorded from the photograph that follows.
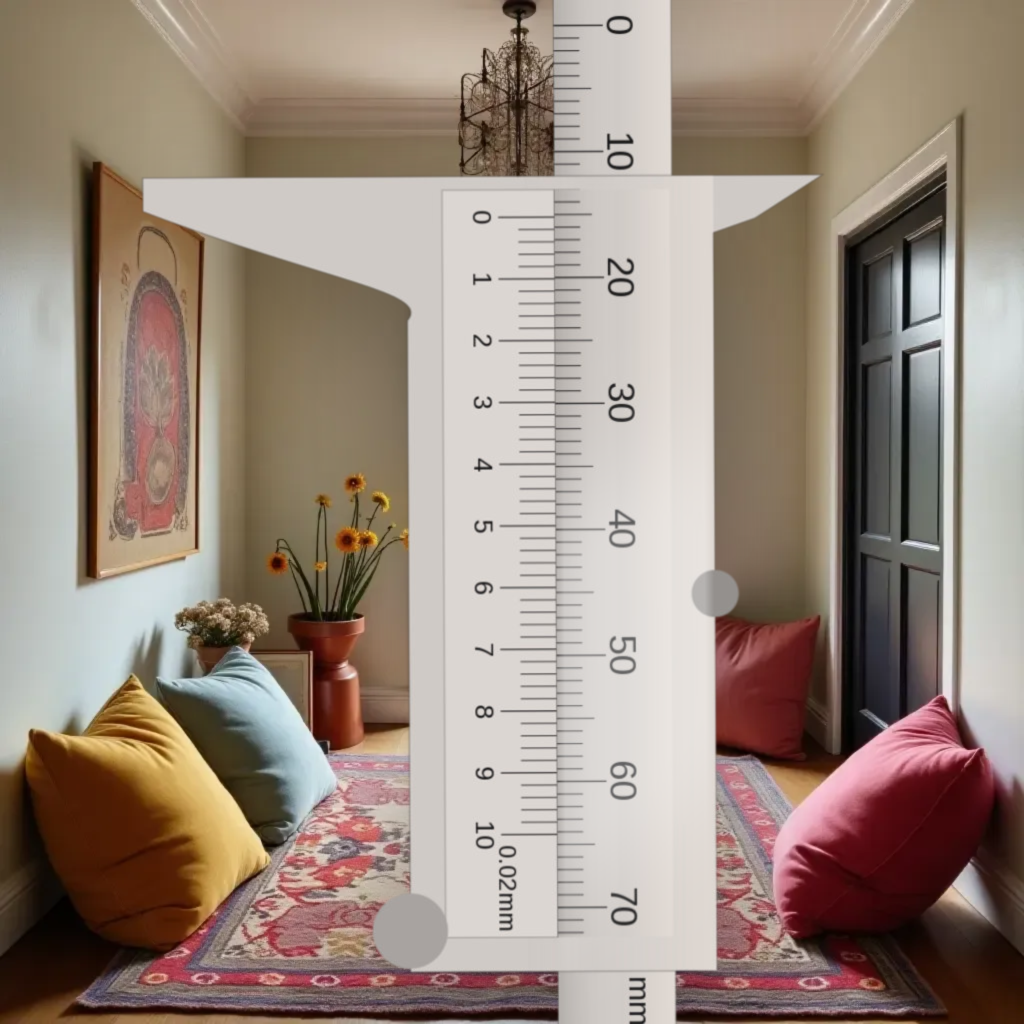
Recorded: 15.2 mm
